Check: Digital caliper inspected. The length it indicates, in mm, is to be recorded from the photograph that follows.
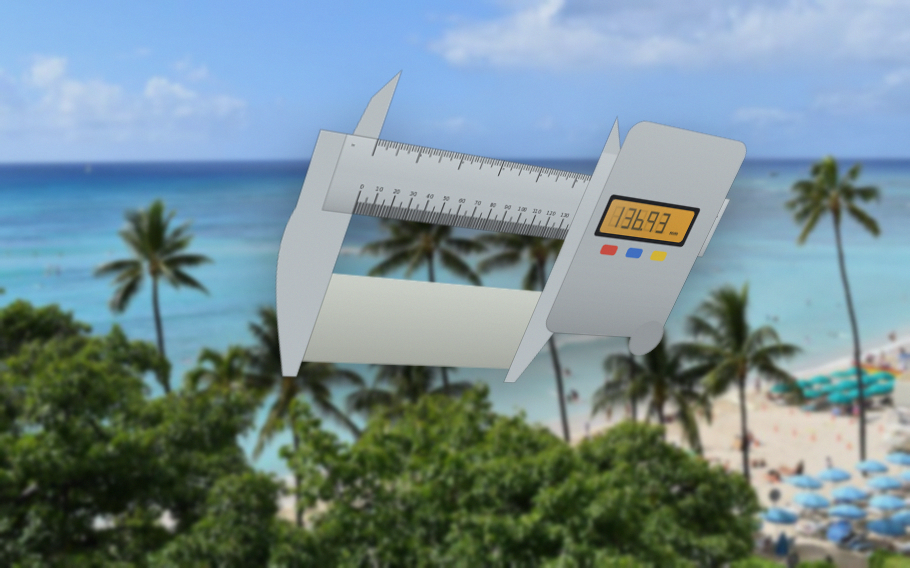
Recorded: 136.93 mm
